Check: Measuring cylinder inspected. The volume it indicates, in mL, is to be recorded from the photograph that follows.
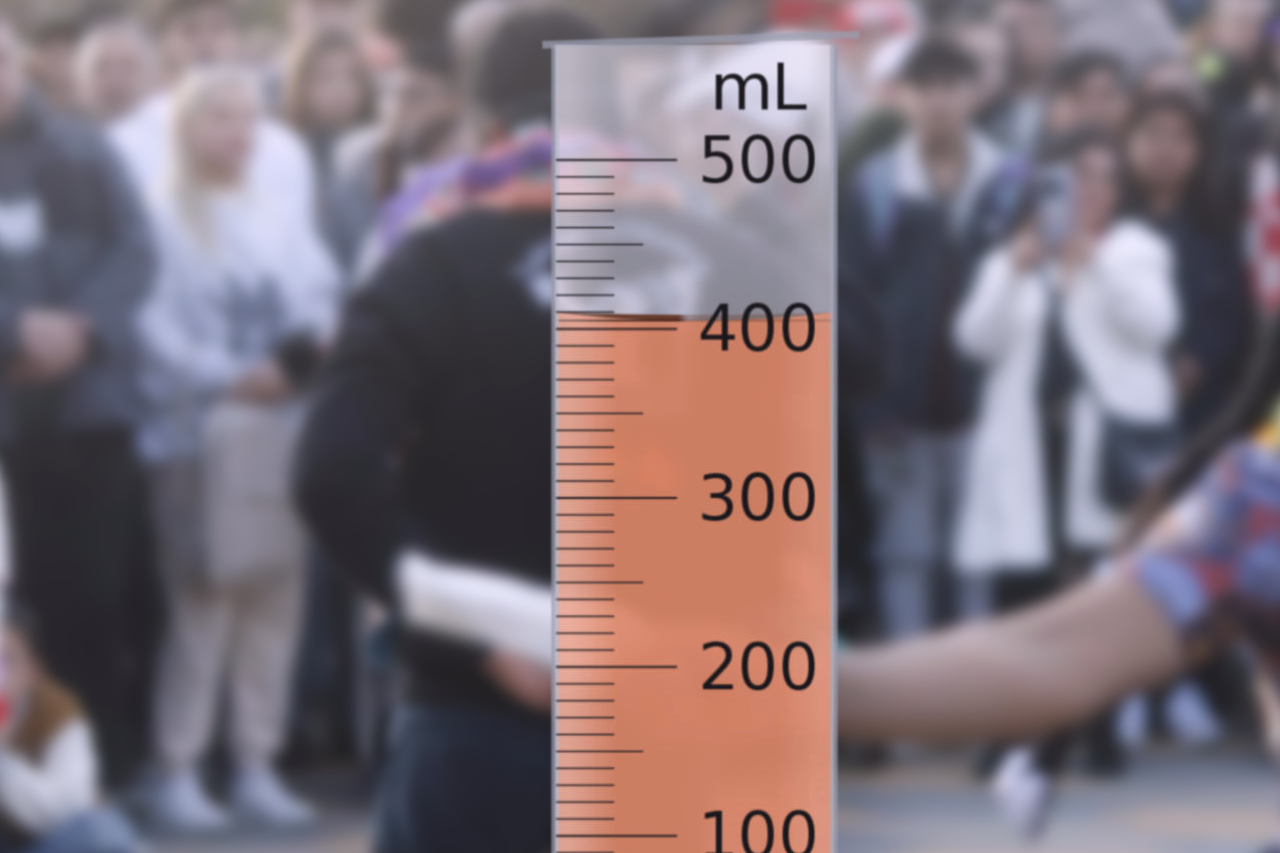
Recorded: 405 mL
